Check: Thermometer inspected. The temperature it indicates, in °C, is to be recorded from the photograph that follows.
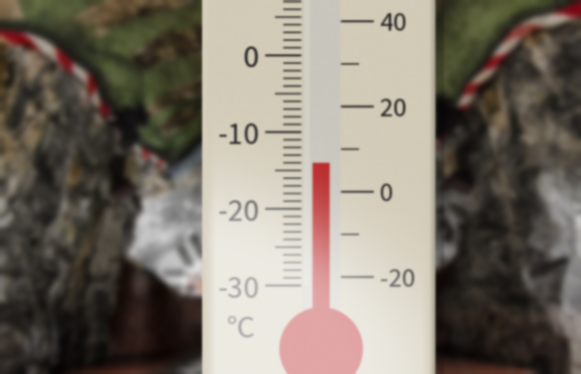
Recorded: -14 °C
